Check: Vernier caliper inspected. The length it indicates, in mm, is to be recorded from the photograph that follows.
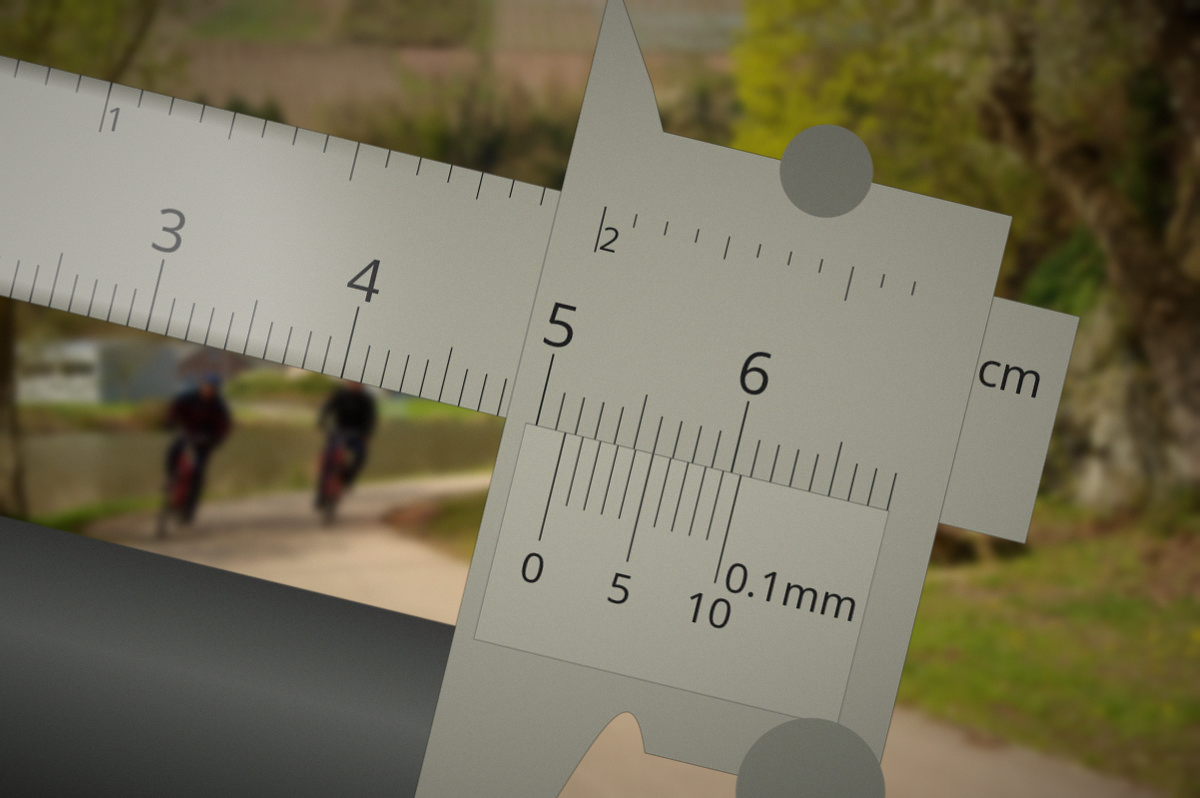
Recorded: 51.5 mm
